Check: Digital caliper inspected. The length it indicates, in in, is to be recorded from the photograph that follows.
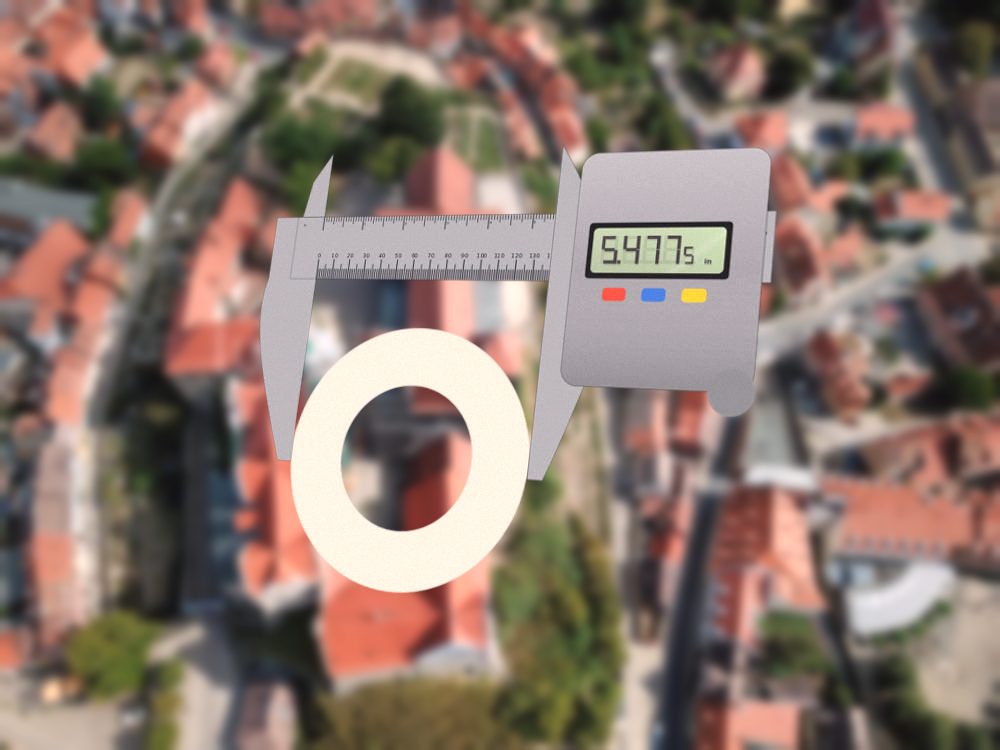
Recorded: 5.4775 in
